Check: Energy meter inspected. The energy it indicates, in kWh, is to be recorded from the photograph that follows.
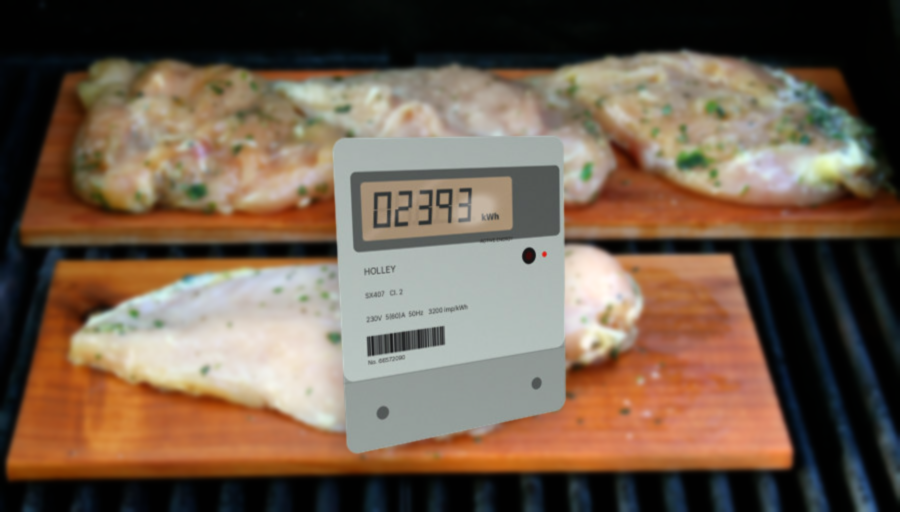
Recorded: 2393 kWh
